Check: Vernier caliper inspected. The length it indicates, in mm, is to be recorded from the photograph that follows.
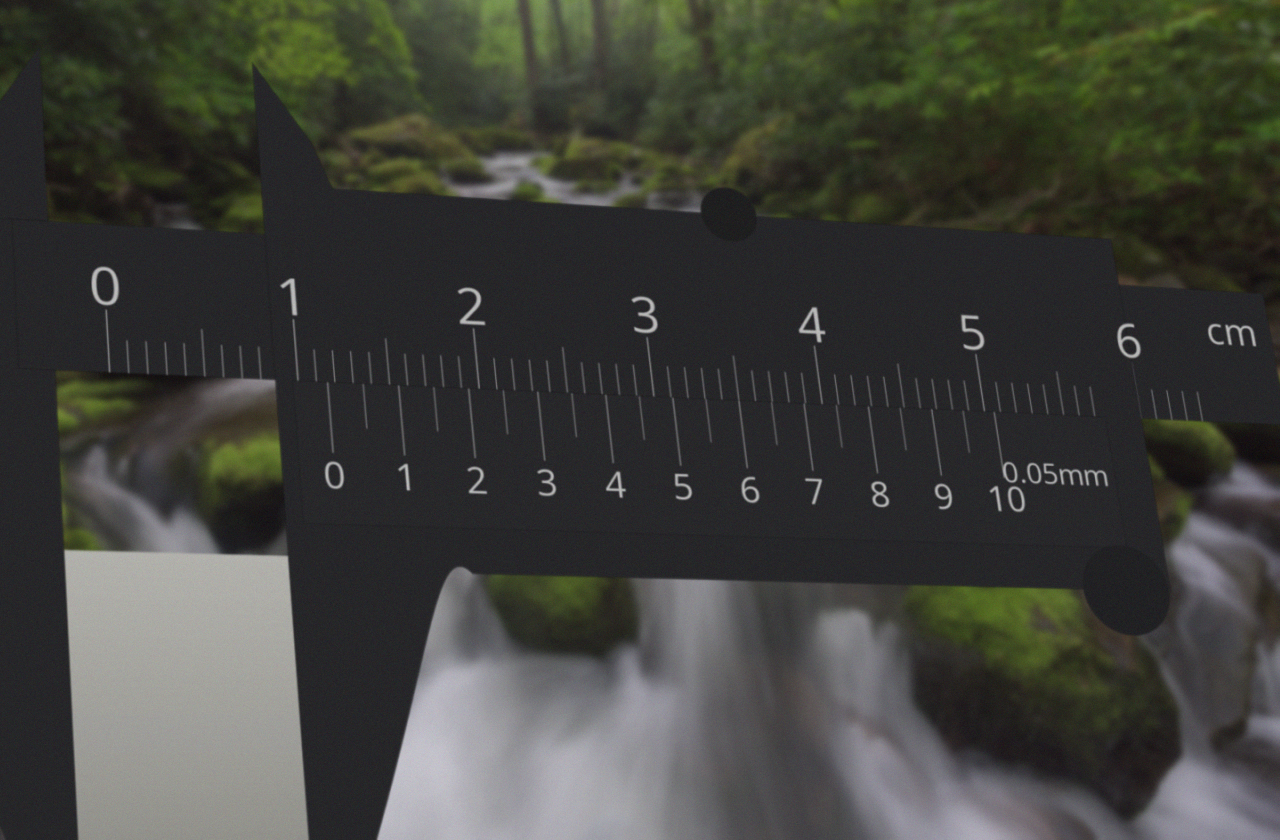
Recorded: 11.6 mm
